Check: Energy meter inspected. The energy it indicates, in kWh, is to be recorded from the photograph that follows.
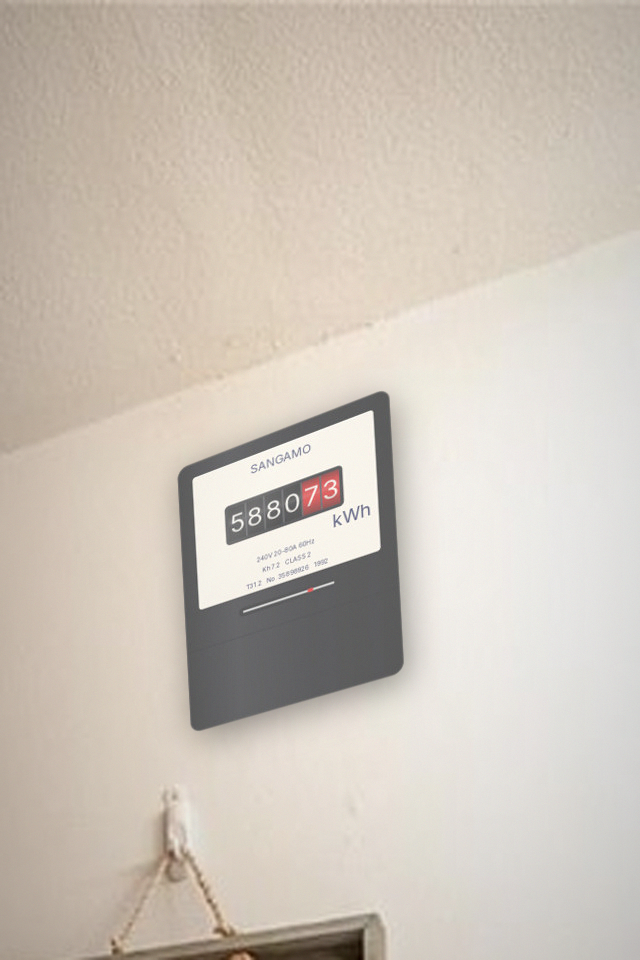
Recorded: 5880.73 kWh
